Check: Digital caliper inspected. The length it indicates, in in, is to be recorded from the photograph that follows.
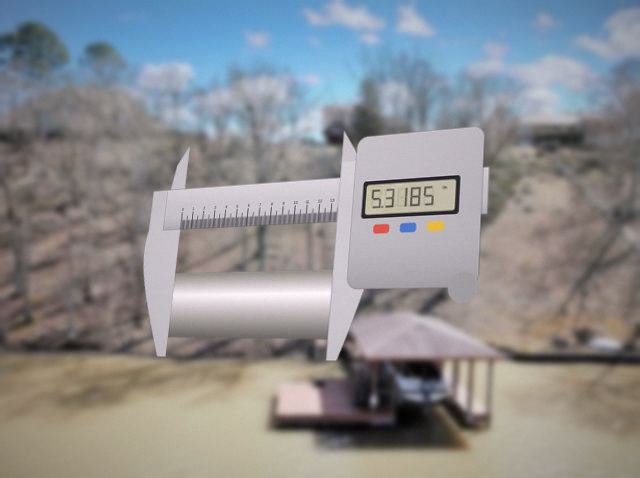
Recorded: 5.3185 in
